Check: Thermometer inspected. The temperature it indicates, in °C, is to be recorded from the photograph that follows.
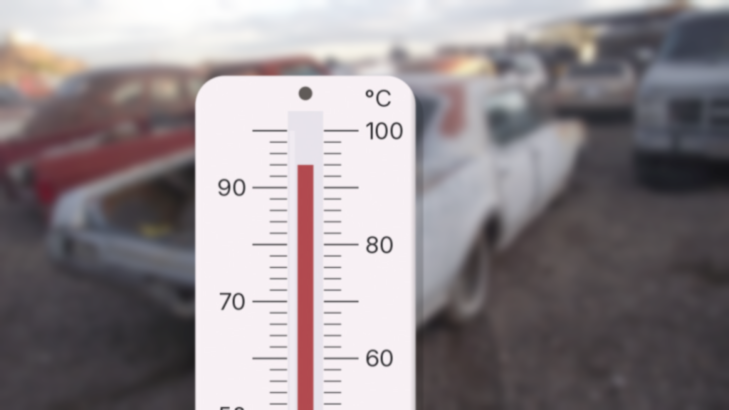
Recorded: 94 °C
